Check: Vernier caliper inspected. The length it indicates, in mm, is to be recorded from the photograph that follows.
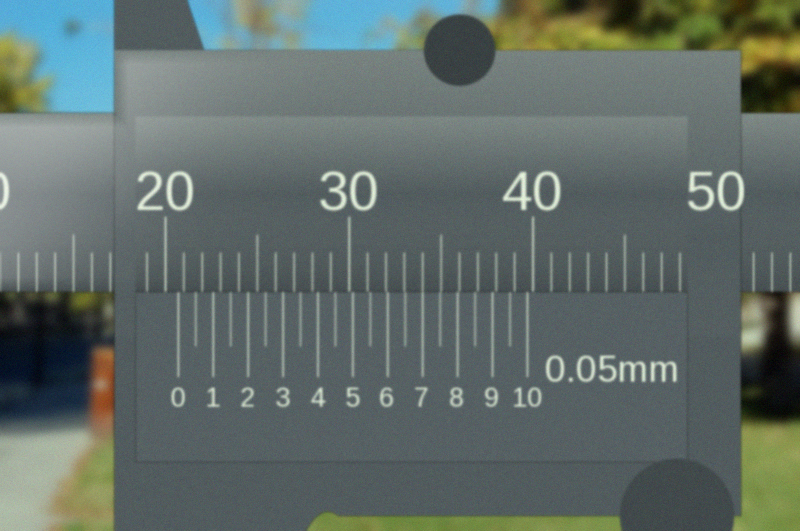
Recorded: 20.7 mm
